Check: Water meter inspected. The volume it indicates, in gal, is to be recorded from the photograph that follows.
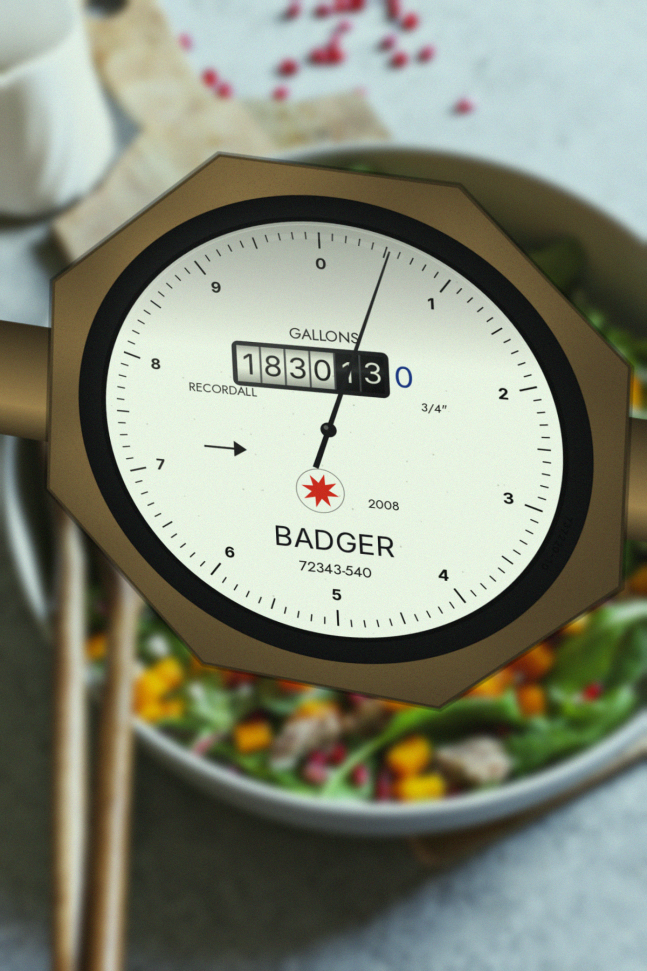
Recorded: 1830130.5 gal
